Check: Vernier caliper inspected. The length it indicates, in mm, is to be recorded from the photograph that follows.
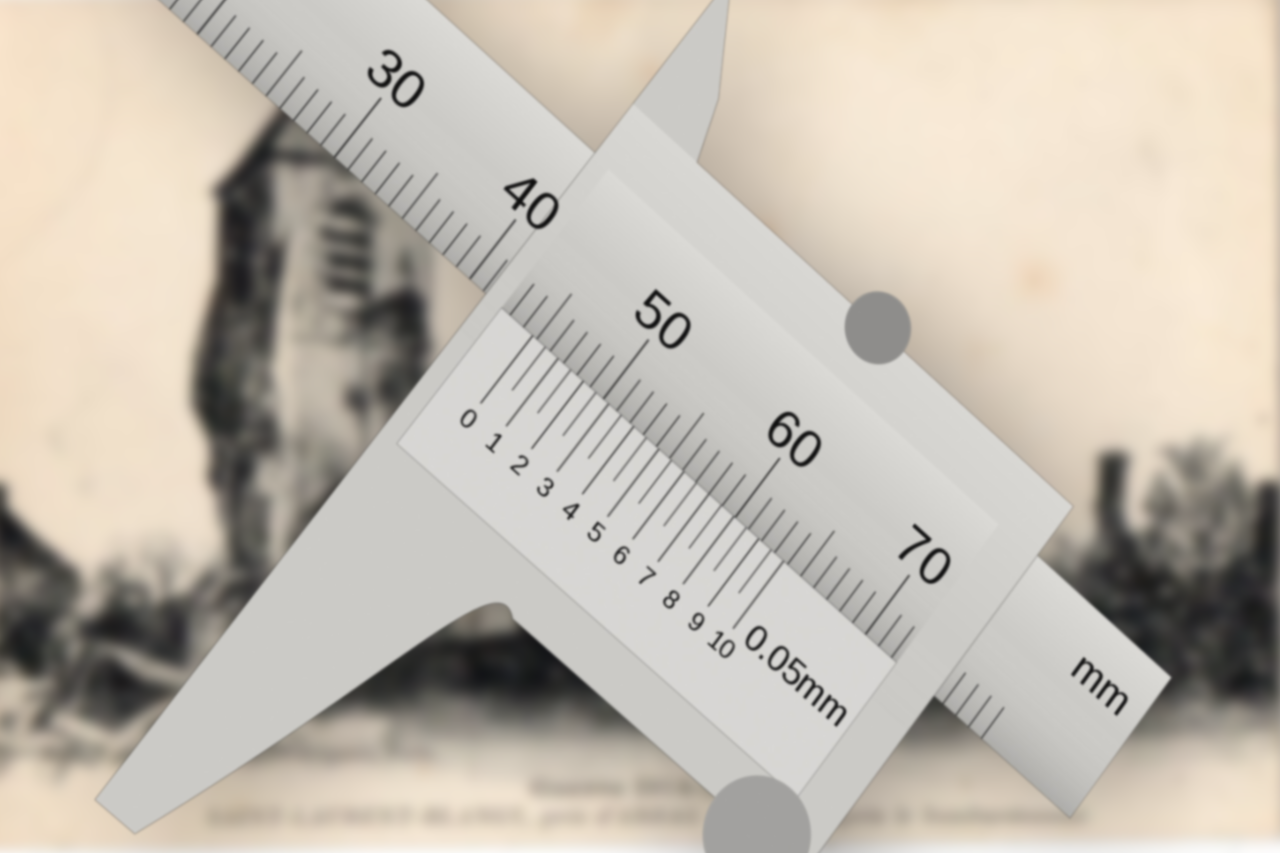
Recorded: 44.7 mm
